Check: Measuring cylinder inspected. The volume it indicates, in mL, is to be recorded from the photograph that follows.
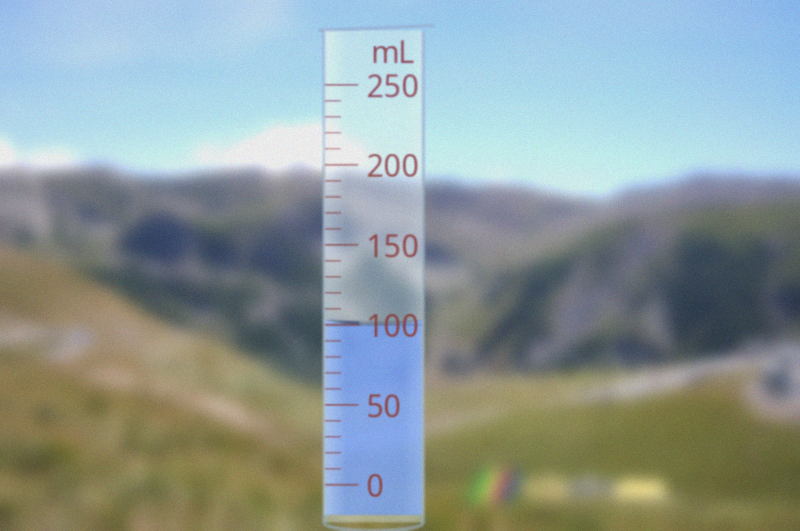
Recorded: 100 mL
